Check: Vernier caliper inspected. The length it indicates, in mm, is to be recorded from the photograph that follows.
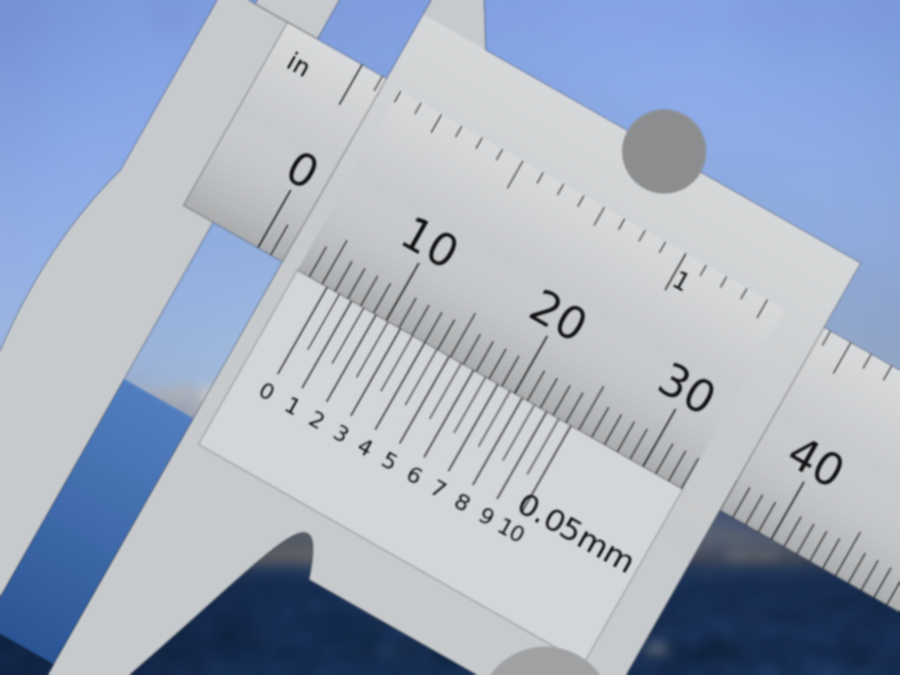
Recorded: 5.4 mm
